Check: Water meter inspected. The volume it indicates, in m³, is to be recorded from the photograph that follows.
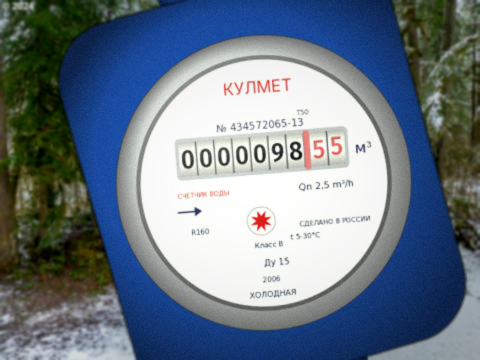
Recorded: 98.55 m³
